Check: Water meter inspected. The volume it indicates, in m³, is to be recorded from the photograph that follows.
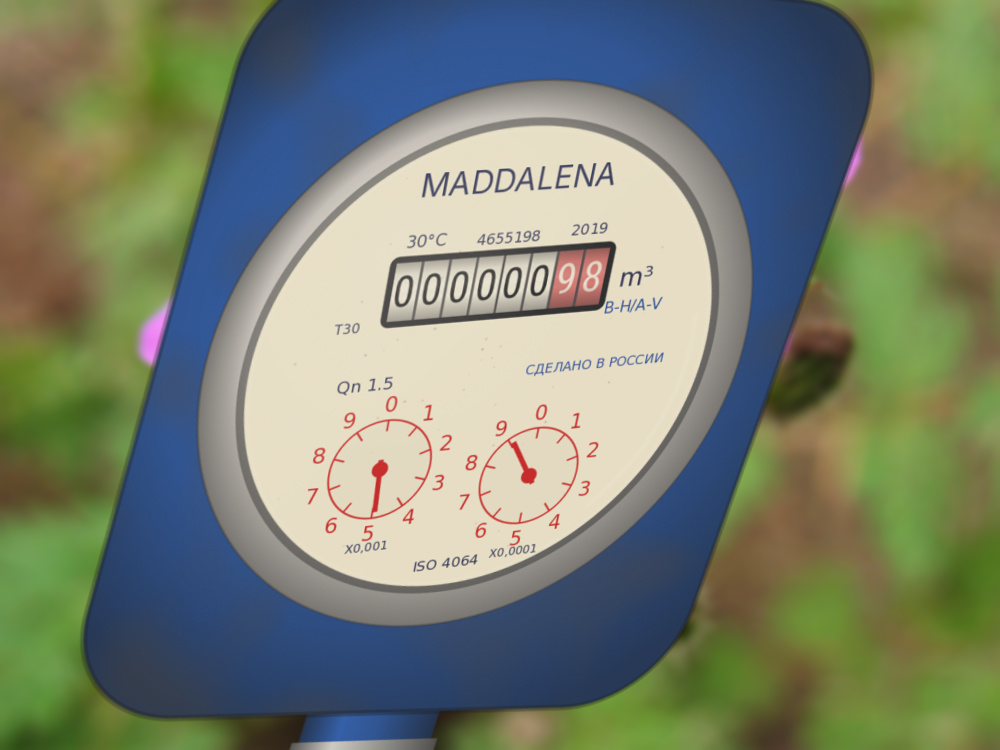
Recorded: 0.9849 m³
